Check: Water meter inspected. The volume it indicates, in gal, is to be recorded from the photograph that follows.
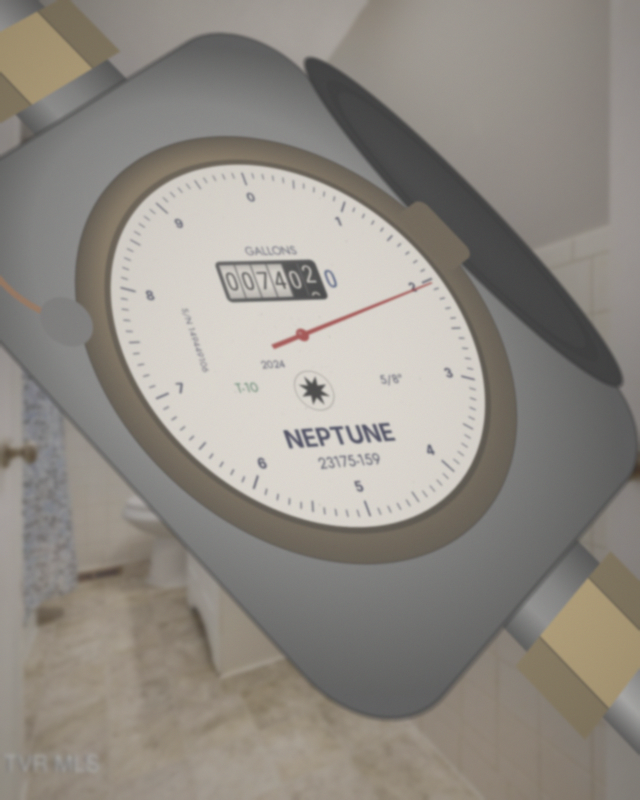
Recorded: 74022.0 gal
